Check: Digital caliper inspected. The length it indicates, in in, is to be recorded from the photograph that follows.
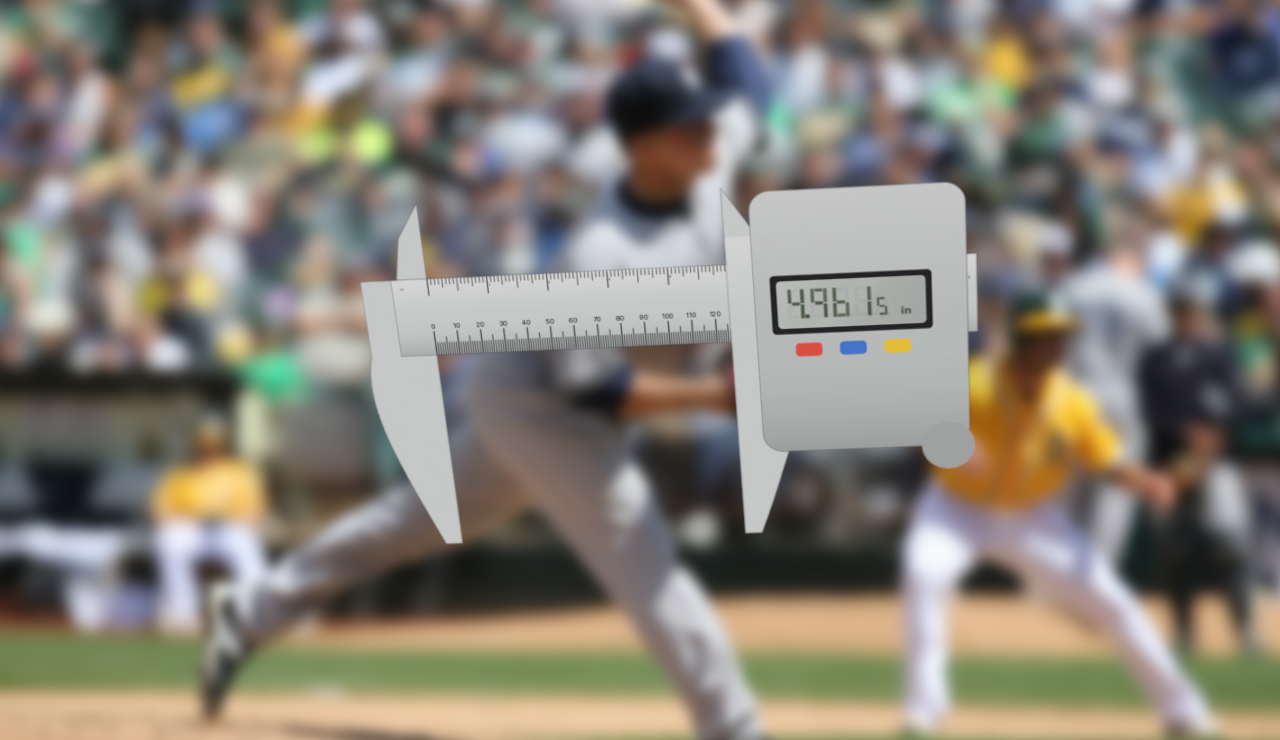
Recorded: 4.9615 in
